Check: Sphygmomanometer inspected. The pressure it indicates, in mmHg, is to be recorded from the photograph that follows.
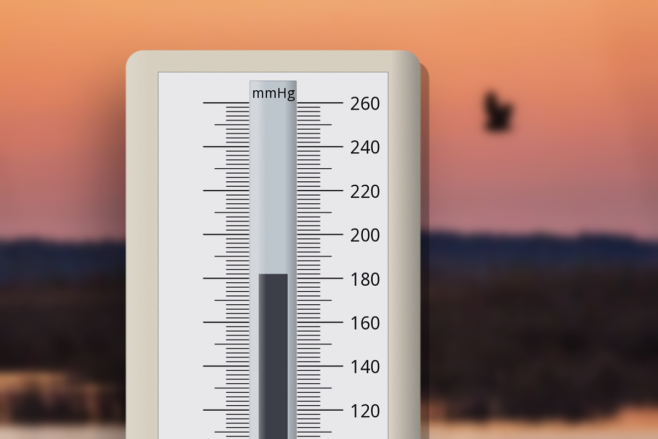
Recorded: 182 mmHg
